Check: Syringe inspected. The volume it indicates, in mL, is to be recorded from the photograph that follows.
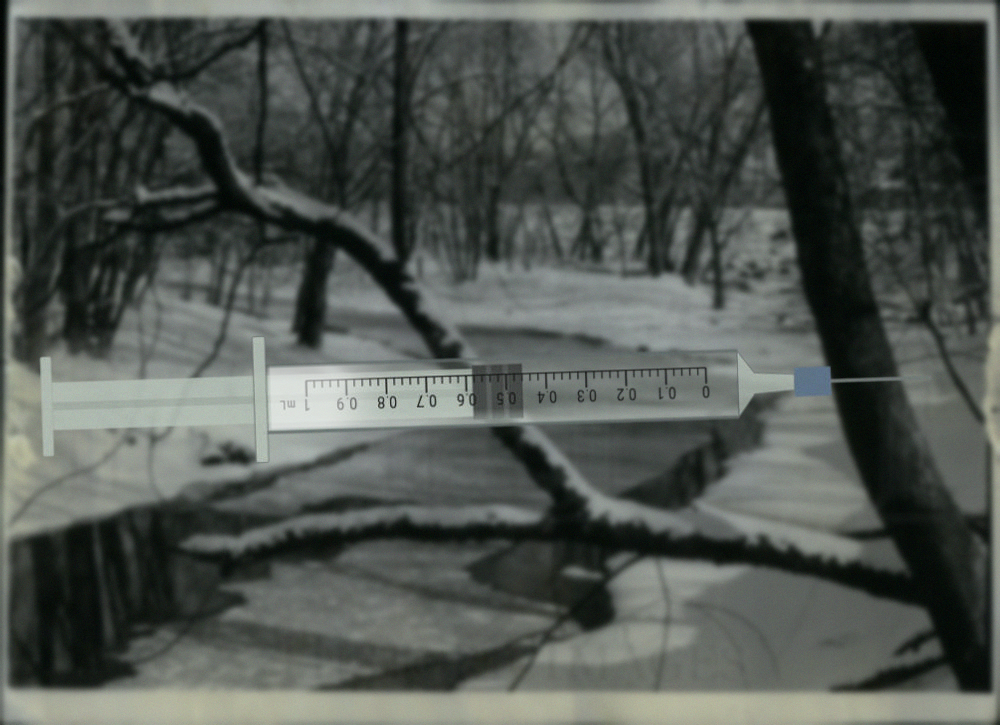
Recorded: 0.46 mL
